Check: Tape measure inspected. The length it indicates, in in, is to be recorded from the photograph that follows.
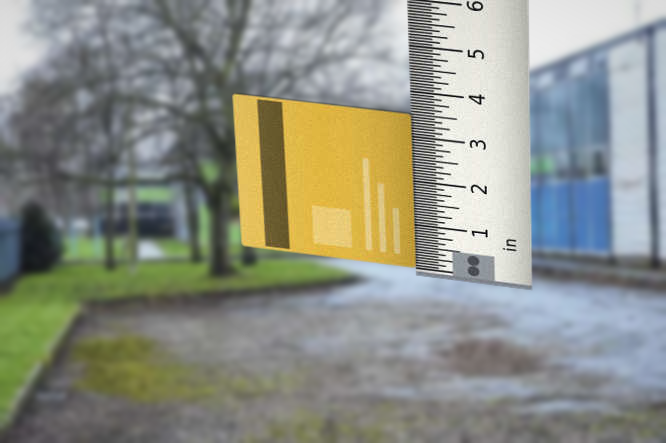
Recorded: 3.5 in
